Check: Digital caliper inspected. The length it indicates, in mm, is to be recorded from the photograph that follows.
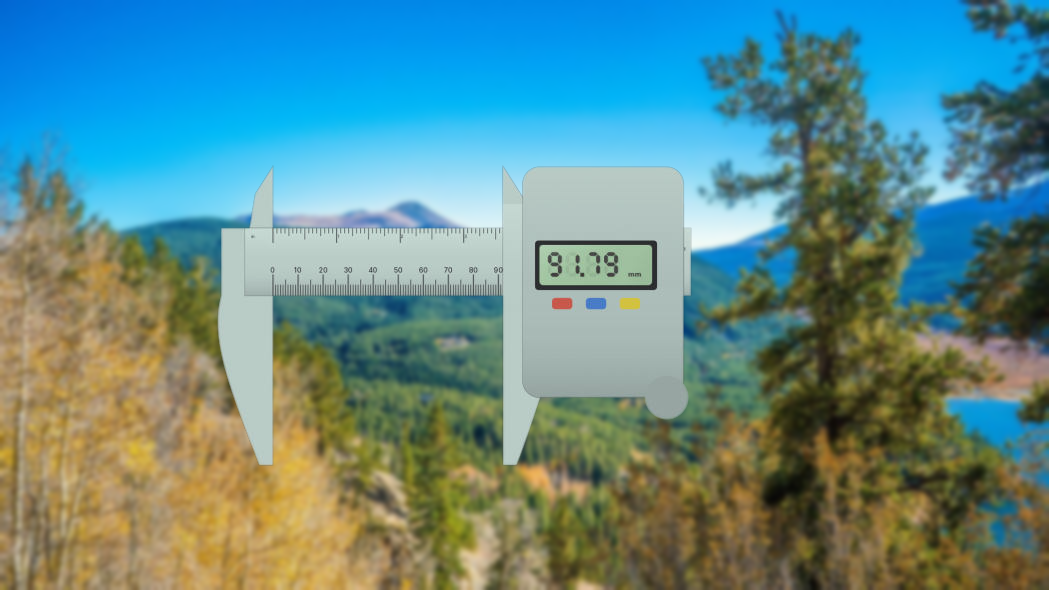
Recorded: 91.79 mm
